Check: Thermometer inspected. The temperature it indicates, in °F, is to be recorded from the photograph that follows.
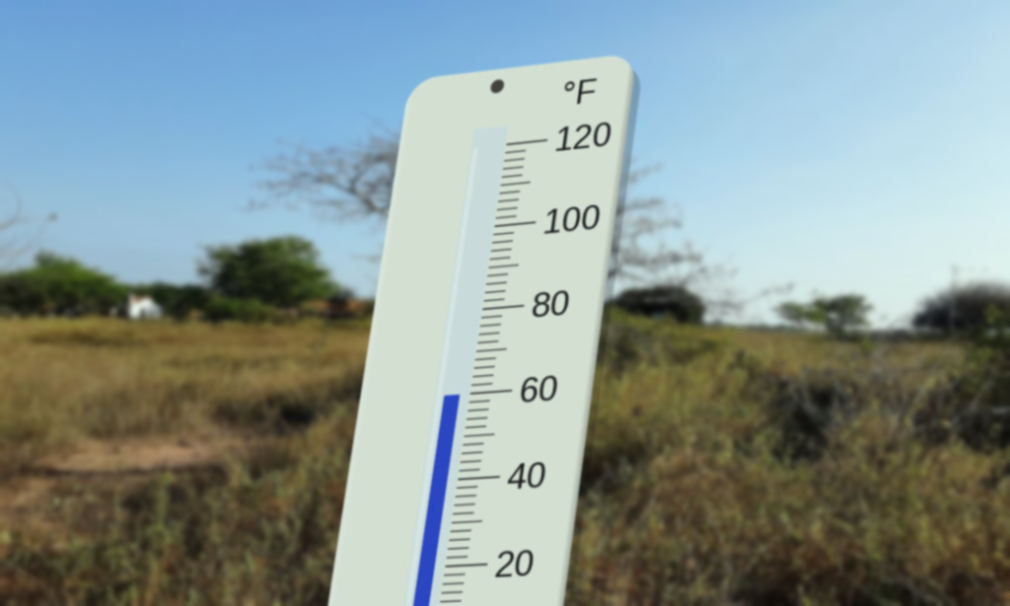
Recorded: 60 °F
